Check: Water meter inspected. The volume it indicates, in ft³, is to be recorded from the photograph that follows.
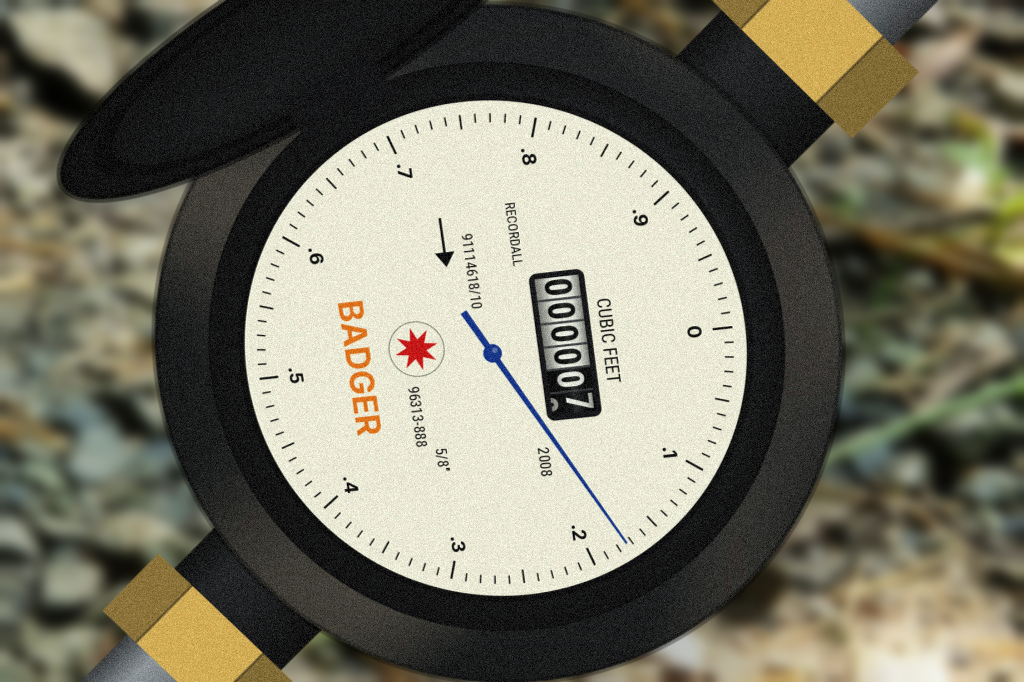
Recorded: 7.17 ft³
